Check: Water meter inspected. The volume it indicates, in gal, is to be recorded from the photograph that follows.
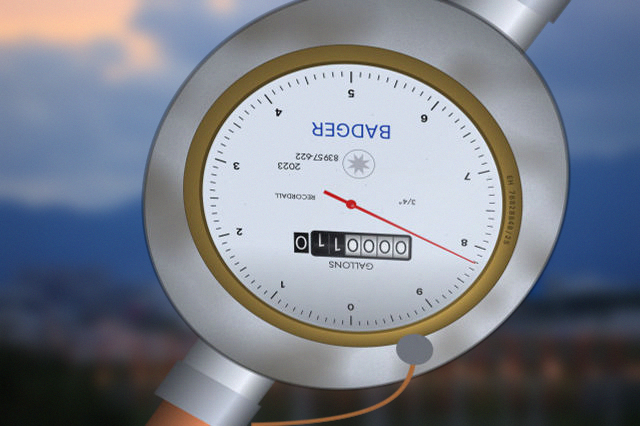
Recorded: 108.2 gal
